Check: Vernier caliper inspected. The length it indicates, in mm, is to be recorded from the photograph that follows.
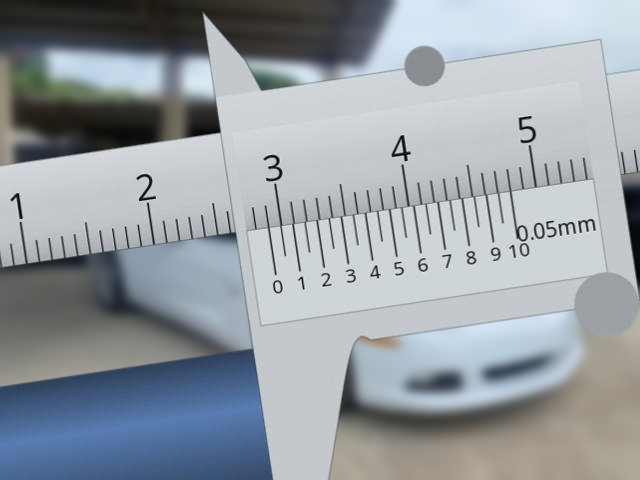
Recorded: 29.0 mm
